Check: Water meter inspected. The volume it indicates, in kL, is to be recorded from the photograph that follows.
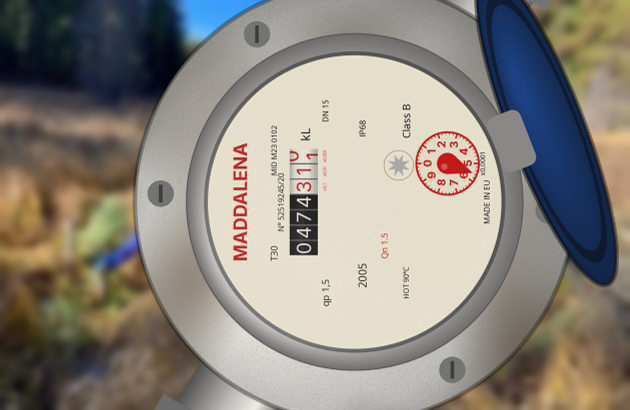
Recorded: 474.3105 kL
